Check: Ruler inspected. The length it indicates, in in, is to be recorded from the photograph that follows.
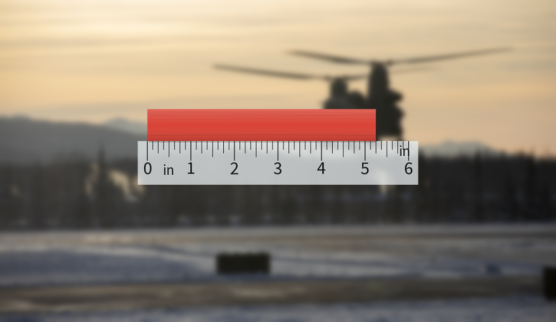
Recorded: 5.25 in
